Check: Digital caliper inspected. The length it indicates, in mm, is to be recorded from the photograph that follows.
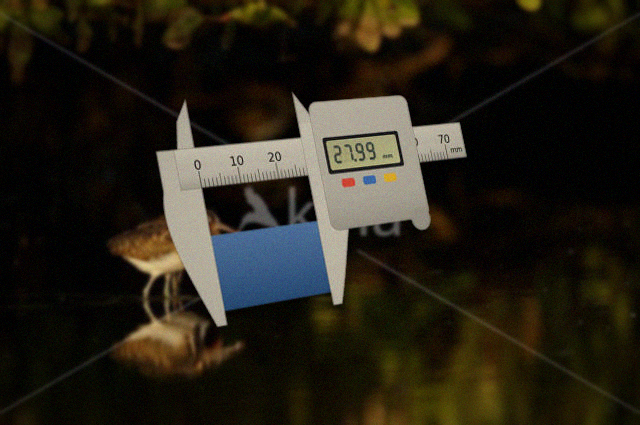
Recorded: 27.99 mm
